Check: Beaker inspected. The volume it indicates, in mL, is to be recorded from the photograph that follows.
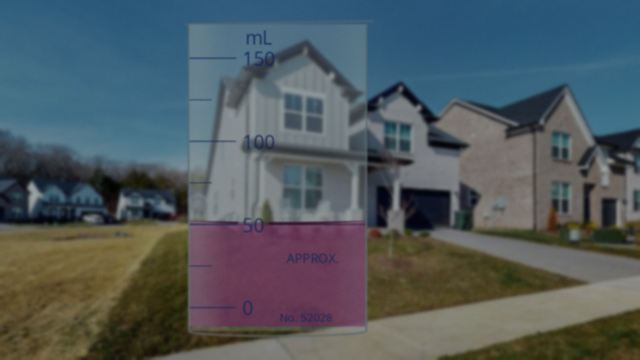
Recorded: 50 mL
